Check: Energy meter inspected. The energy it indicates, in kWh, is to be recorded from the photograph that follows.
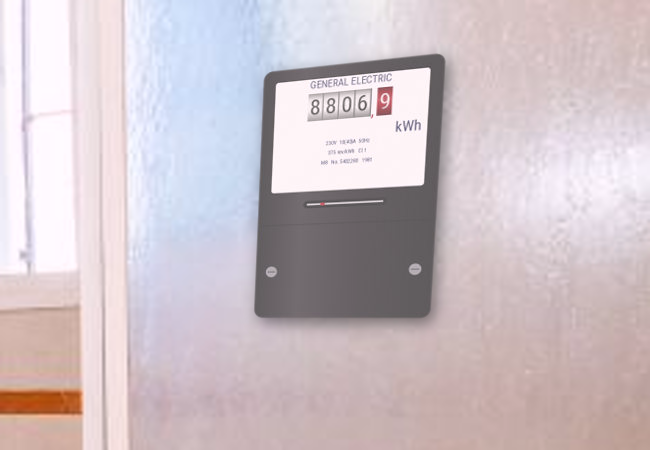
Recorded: 8806.9 kWh
